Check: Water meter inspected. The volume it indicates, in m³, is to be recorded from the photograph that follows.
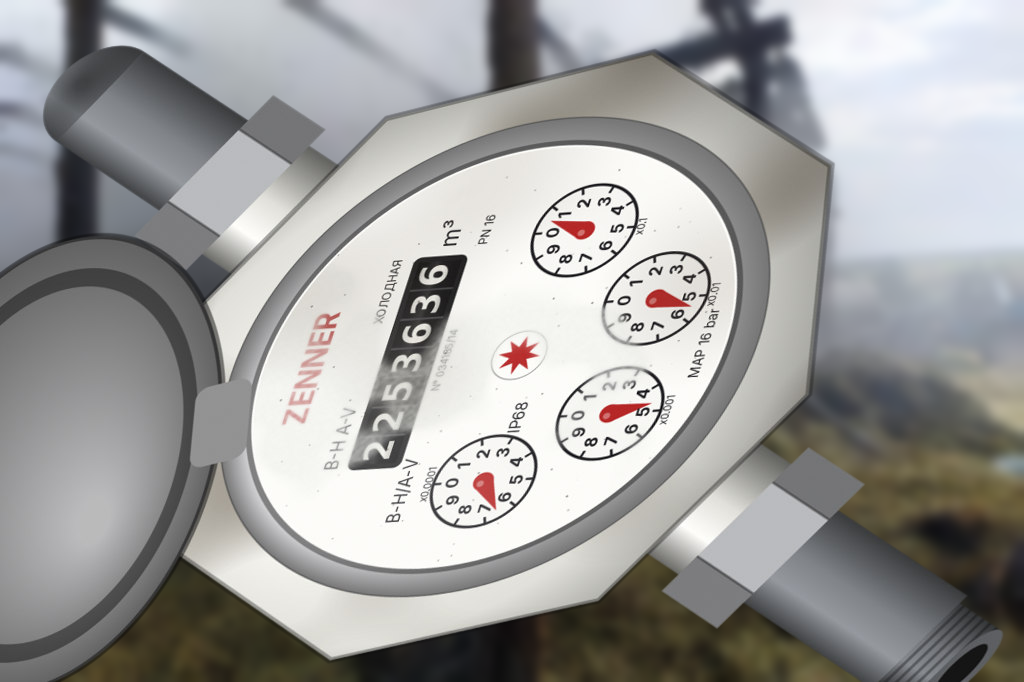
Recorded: 2253636.0546 m³
